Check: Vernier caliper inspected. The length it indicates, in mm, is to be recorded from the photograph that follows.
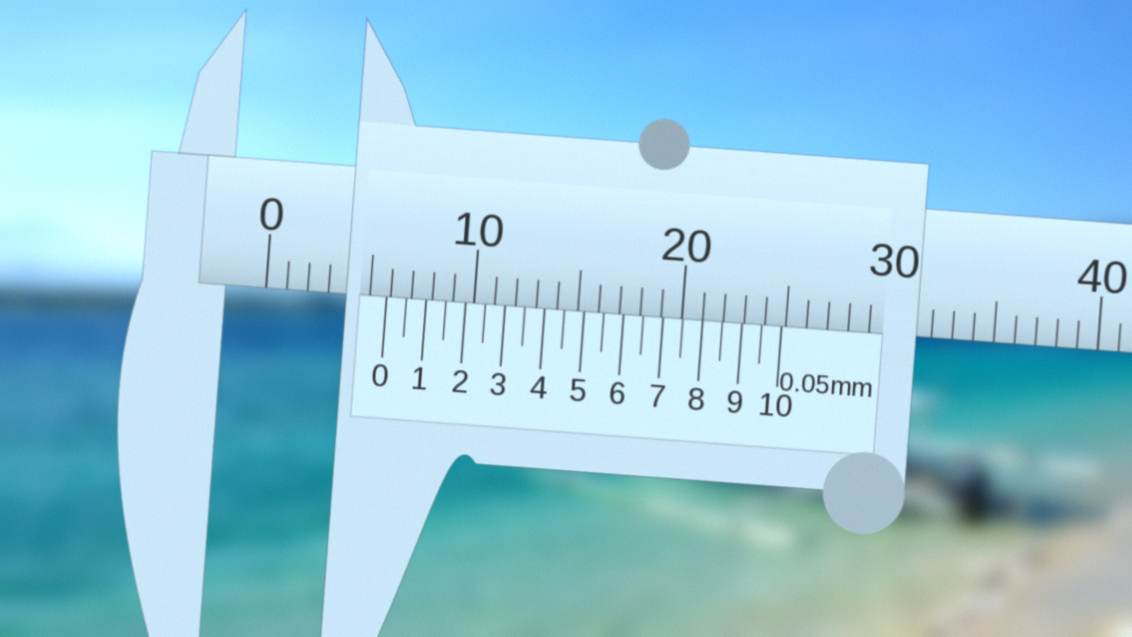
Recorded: 5.8 mm
